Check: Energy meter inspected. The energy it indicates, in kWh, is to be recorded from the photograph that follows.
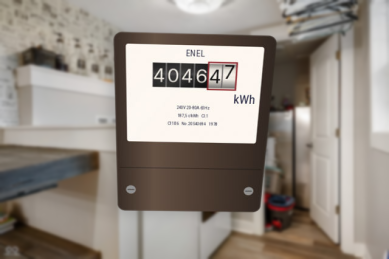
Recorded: 4046.47 kWh
